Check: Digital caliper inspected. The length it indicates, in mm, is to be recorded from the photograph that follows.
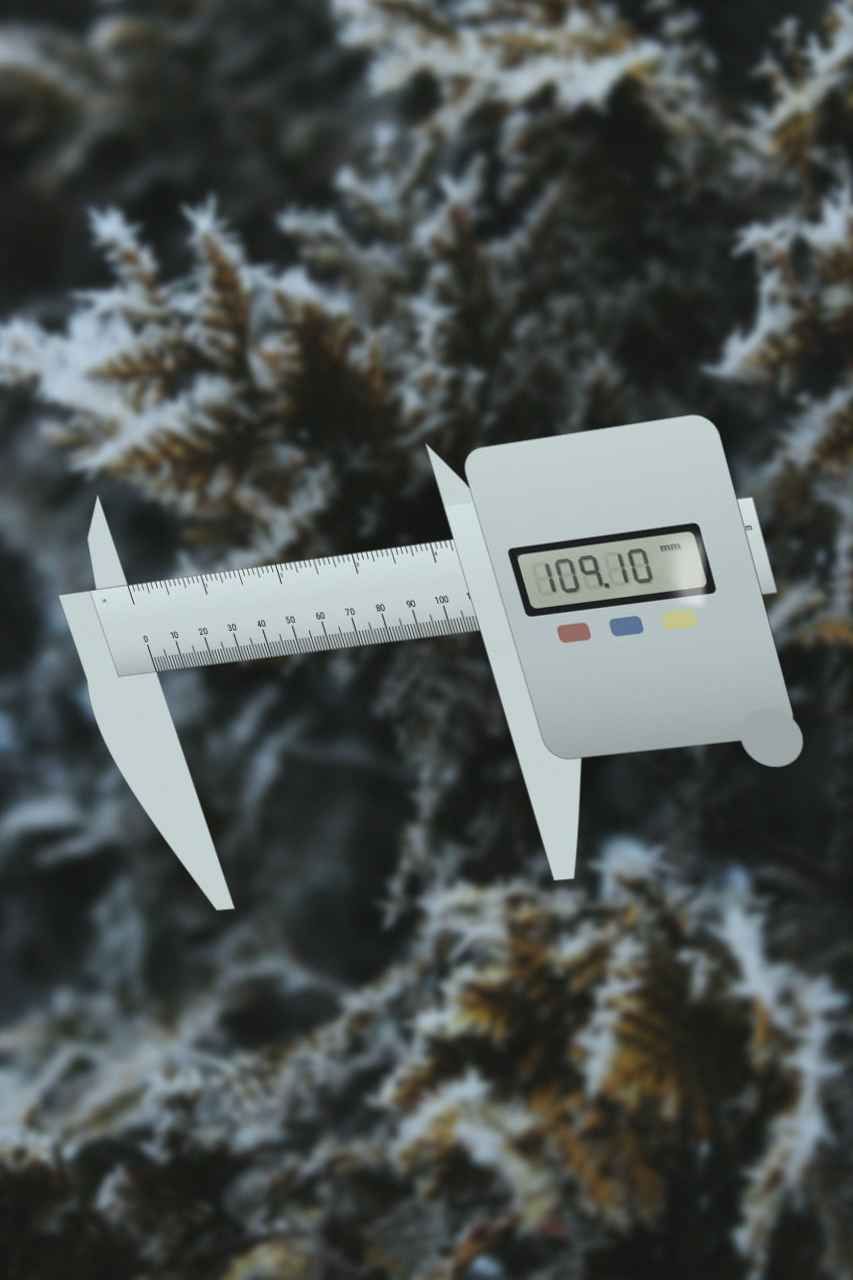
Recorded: 109.10 mm
